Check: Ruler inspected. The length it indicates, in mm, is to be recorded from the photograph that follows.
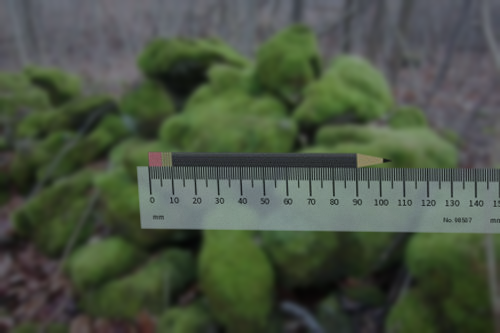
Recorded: 105 mm
